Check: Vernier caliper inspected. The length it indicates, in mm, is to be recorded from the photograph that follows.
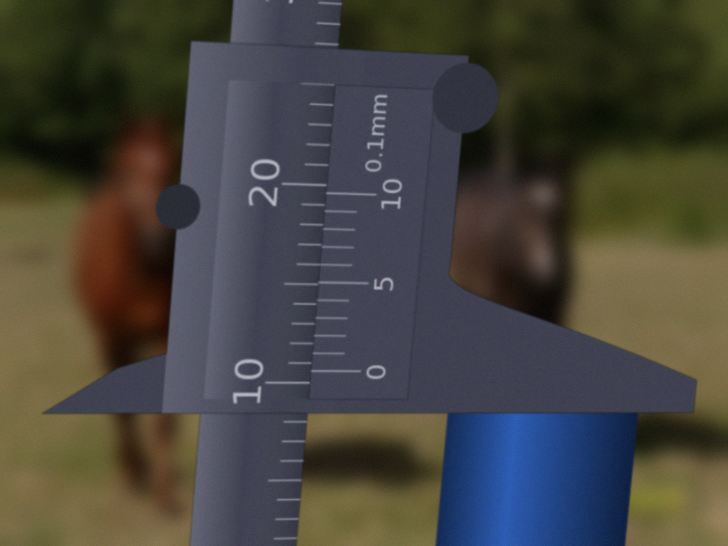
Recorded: 10.6 mm
